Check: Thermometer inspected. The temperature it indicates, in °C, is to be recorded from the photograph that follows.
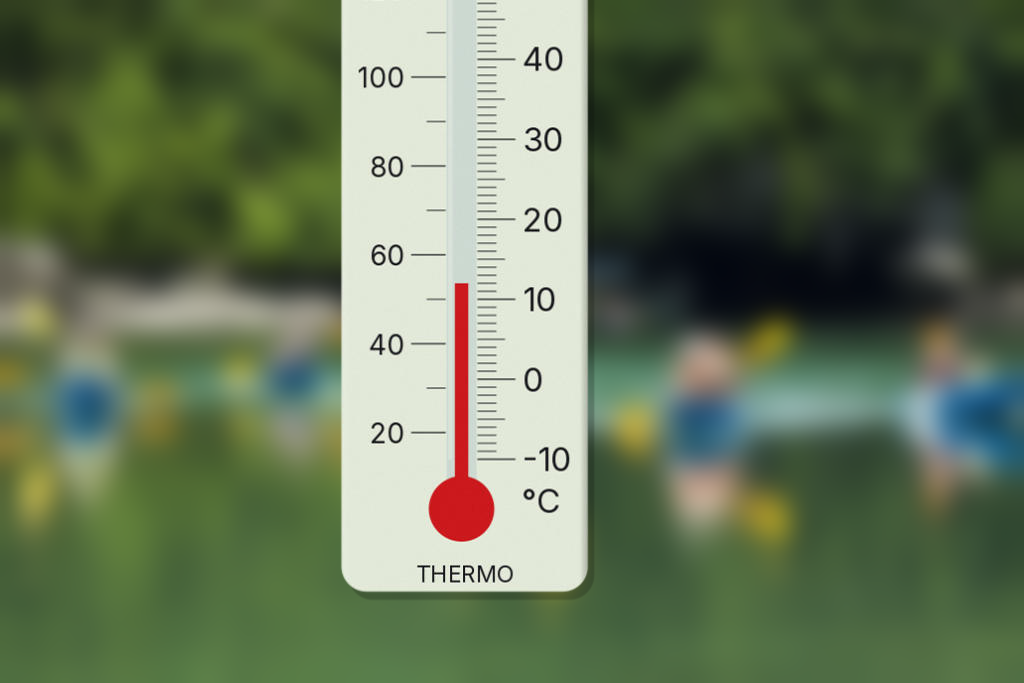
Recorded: 12 °C
